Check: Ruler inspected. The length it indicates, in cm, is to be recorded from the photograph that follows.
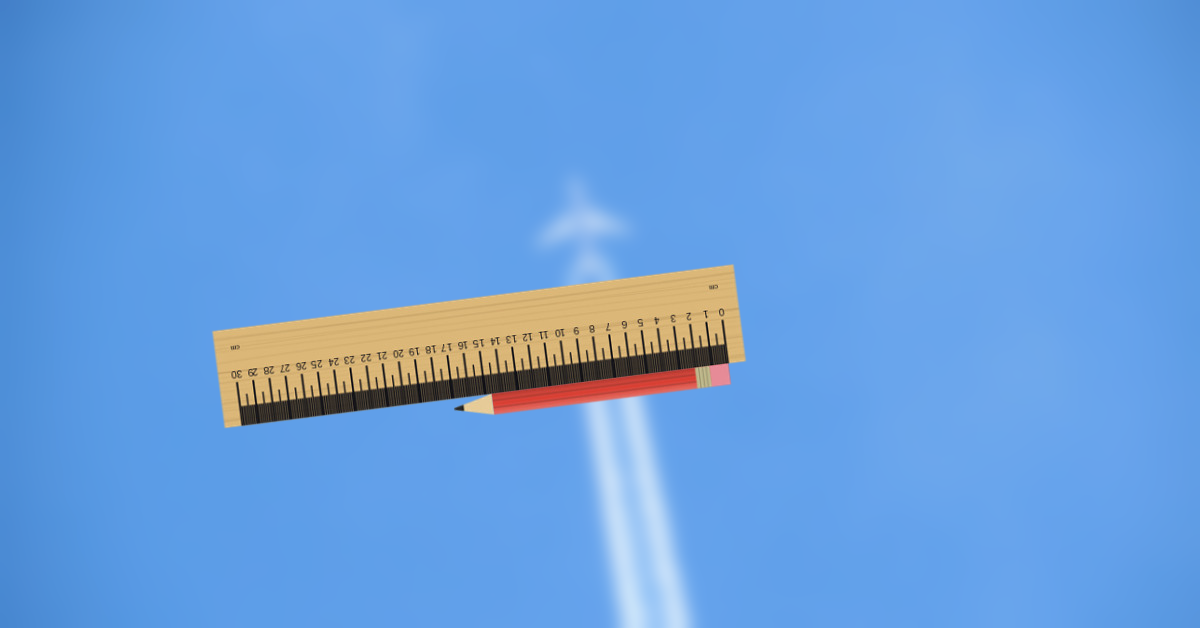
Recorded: 17 cm
